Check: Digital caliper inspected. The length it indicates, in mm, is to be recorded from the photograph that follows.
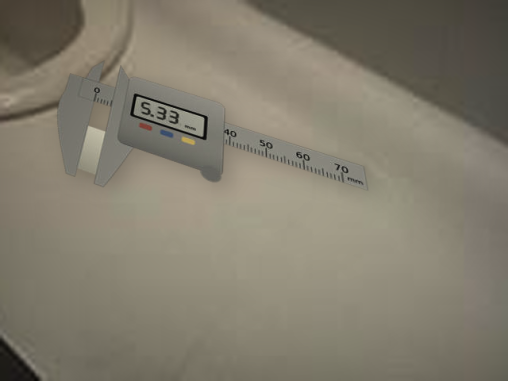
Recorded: 5.33 mm
